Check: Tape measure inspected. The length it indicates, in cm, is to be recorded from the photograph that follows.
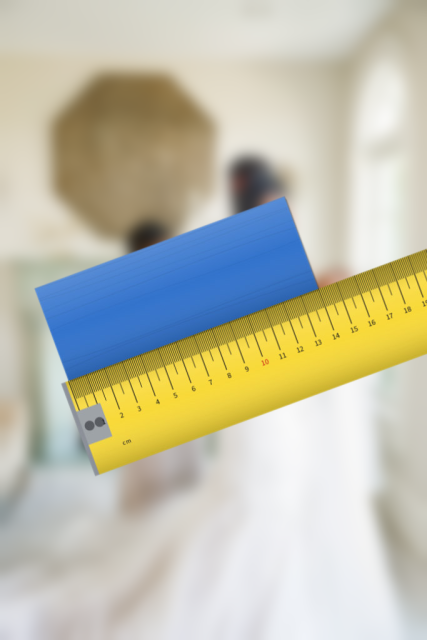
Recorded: 14 cm
